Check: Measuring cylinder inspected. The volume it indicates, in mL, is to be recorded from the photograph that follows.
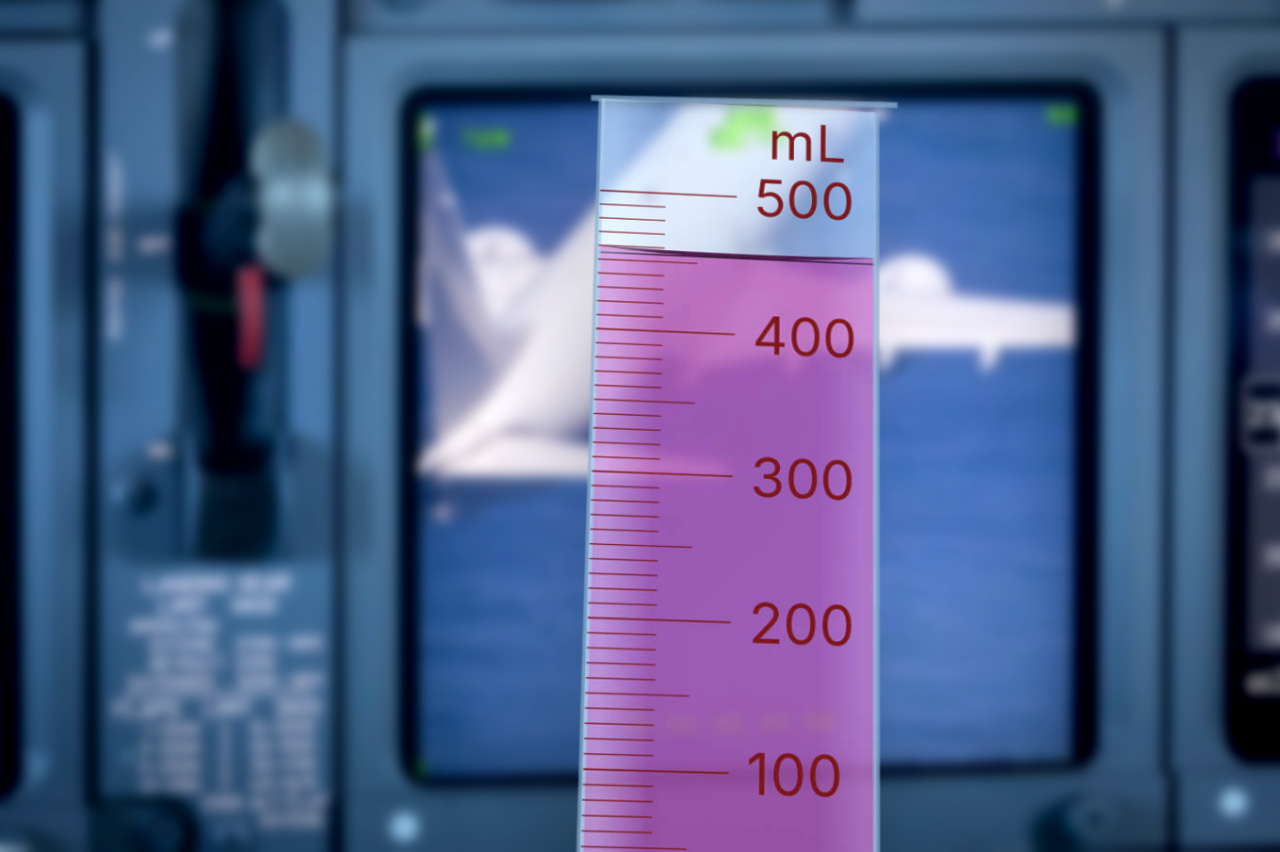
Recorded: 455 mL
